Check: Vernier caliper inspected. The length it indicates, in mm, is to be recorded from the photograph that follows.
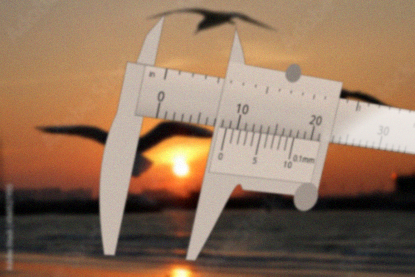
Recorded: 8.6 mm
